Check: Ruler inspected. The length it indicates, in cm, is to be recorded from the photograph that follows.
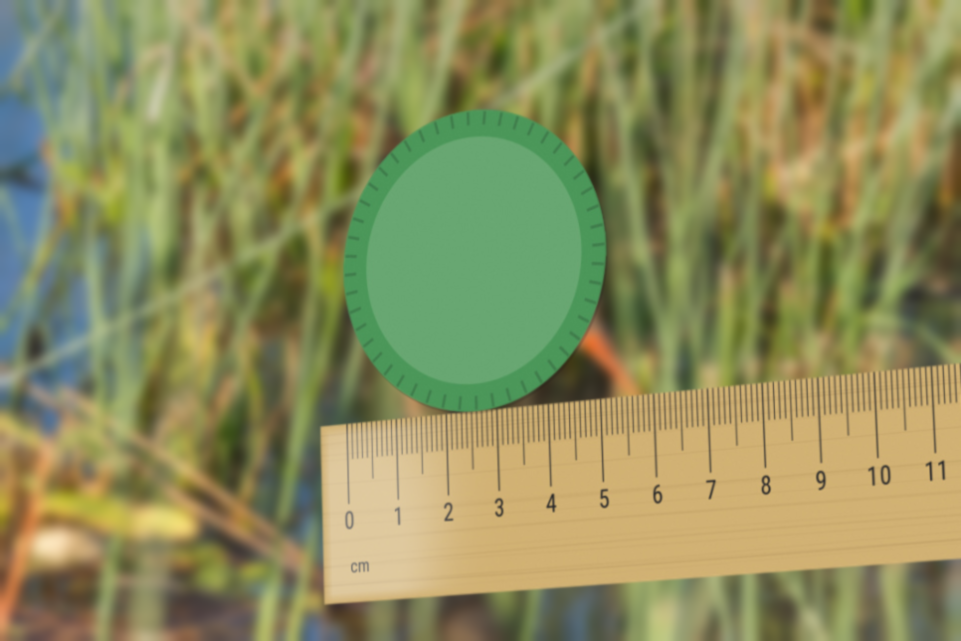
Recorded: 5.2 cm
